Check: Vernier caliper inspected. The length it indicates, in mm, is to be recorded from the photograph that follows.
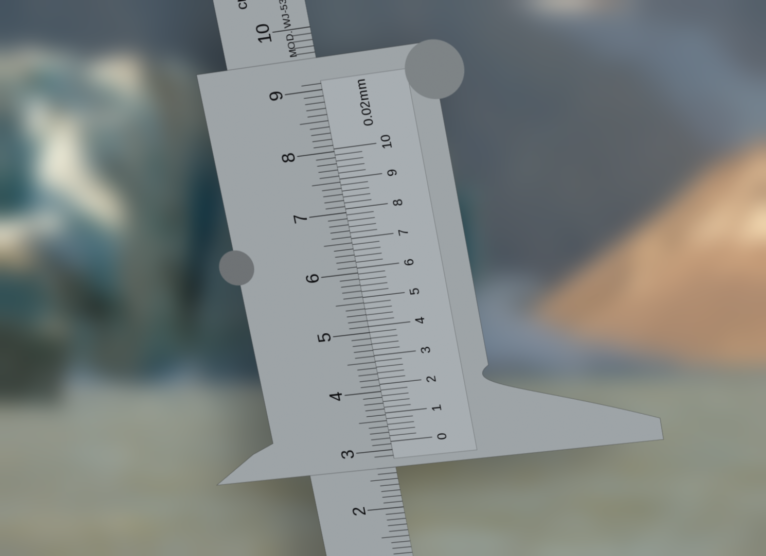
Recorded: 31.4 mm
